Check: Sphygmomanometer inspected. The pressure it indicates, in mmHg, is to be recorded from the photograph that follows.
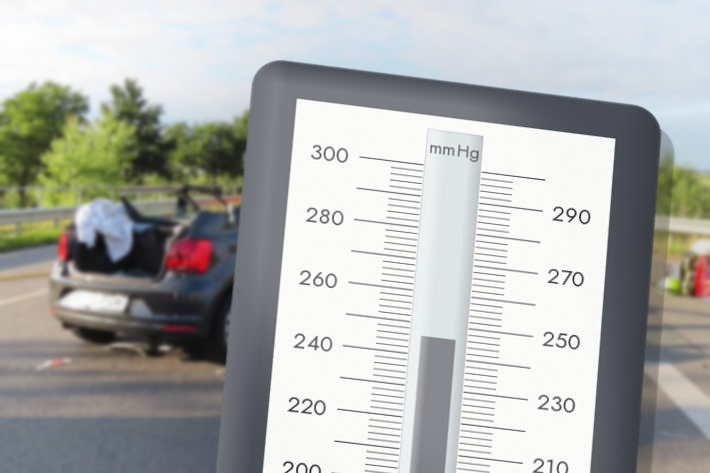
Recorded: 246 mmHg
